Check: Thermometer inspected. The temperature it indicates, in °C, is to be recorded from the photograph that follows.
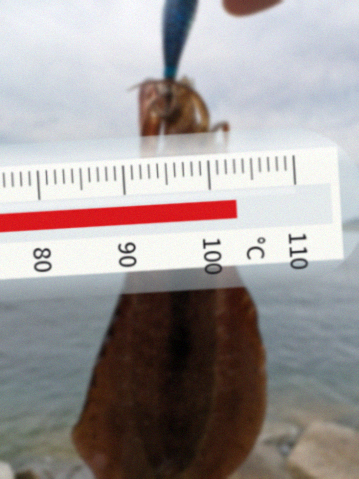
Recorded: 103 °C
